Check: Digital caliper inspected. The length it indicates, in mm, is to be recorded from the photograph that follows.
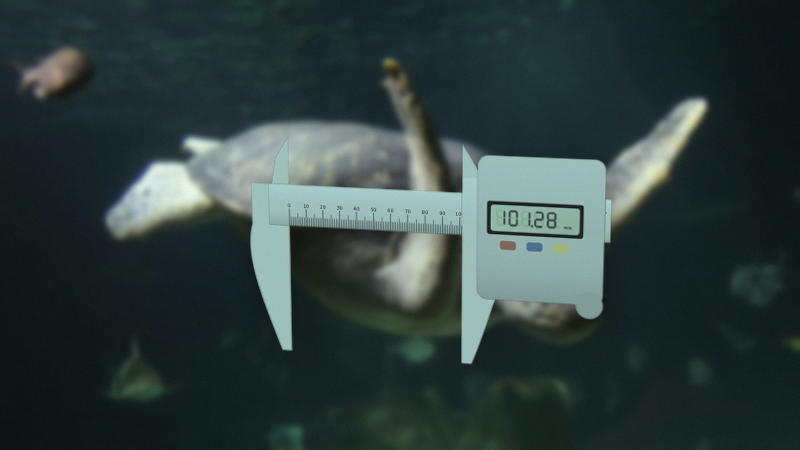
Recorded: 101.28 mm
